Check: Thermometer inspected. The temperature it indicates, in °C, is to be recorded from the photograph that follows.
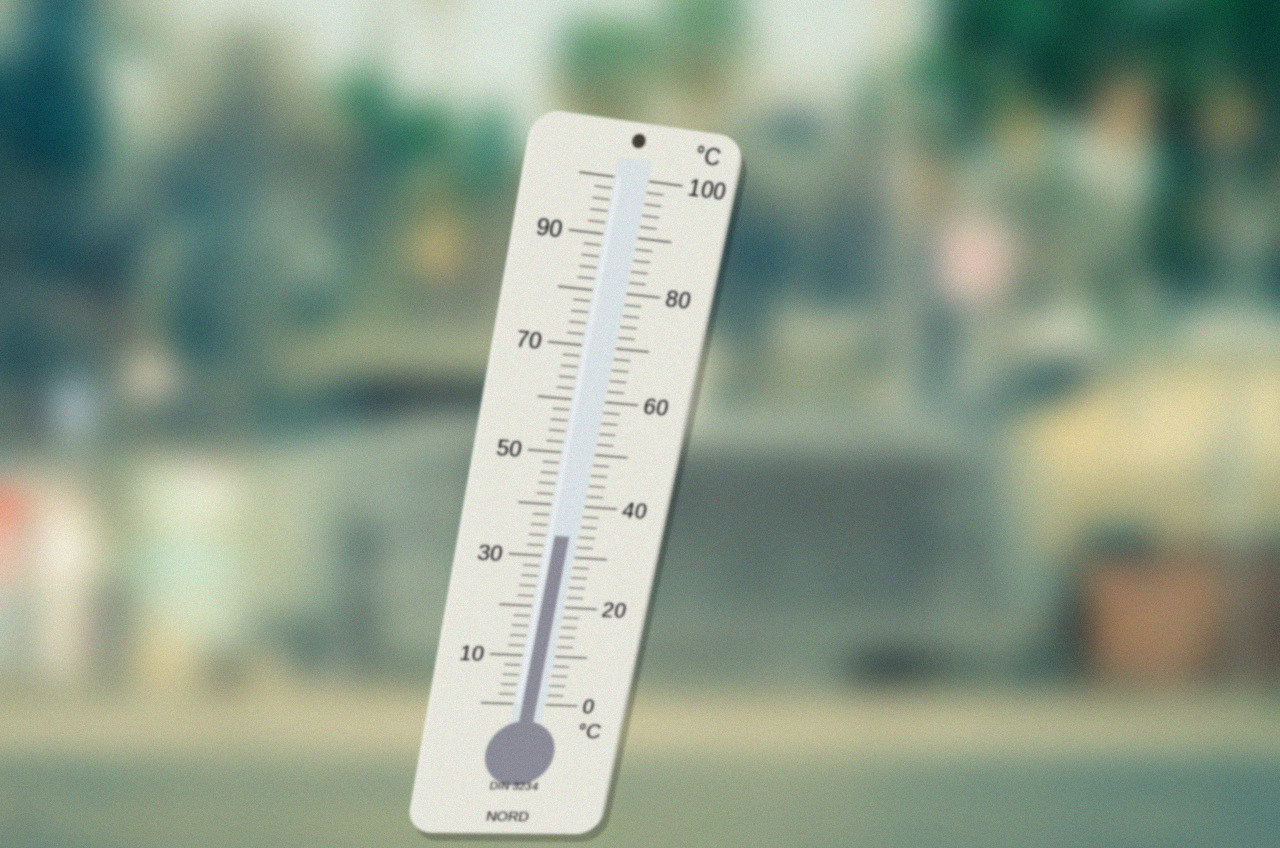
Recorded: 34 °C
